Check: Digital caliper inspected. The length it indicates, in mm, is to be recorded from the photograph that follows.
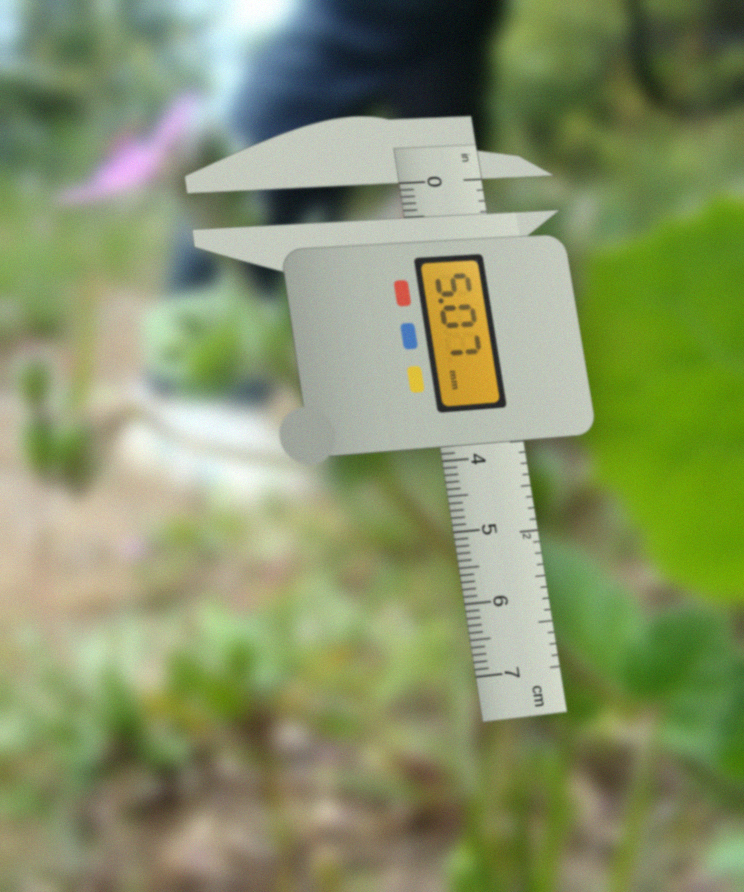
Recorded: 5.07 mm
